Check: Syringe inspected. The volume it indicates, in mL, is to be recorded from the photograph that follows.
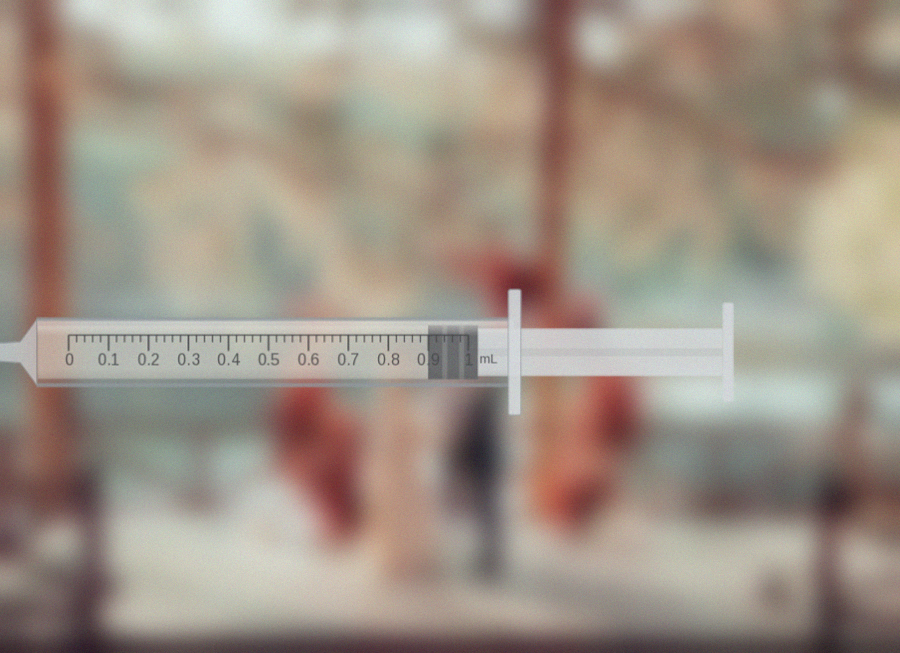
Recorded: 0.9 mL
